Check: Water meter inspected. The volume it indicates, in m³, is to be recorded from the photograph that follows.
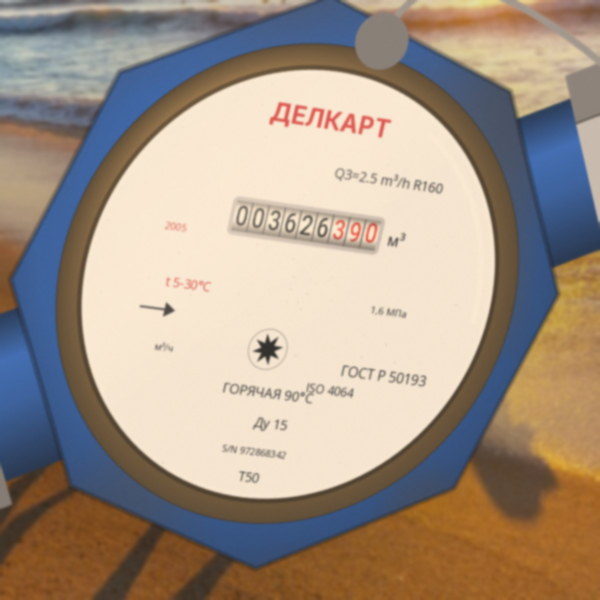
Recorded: 3626.390 m³
